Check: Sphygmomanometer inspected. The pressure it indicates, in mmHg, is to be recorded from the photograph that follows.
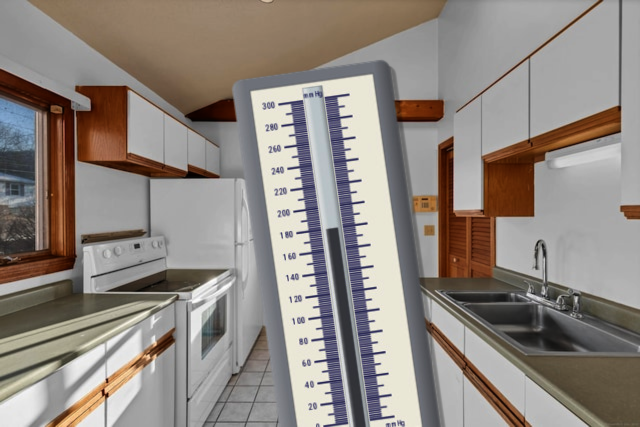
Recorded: 180 mmHg
